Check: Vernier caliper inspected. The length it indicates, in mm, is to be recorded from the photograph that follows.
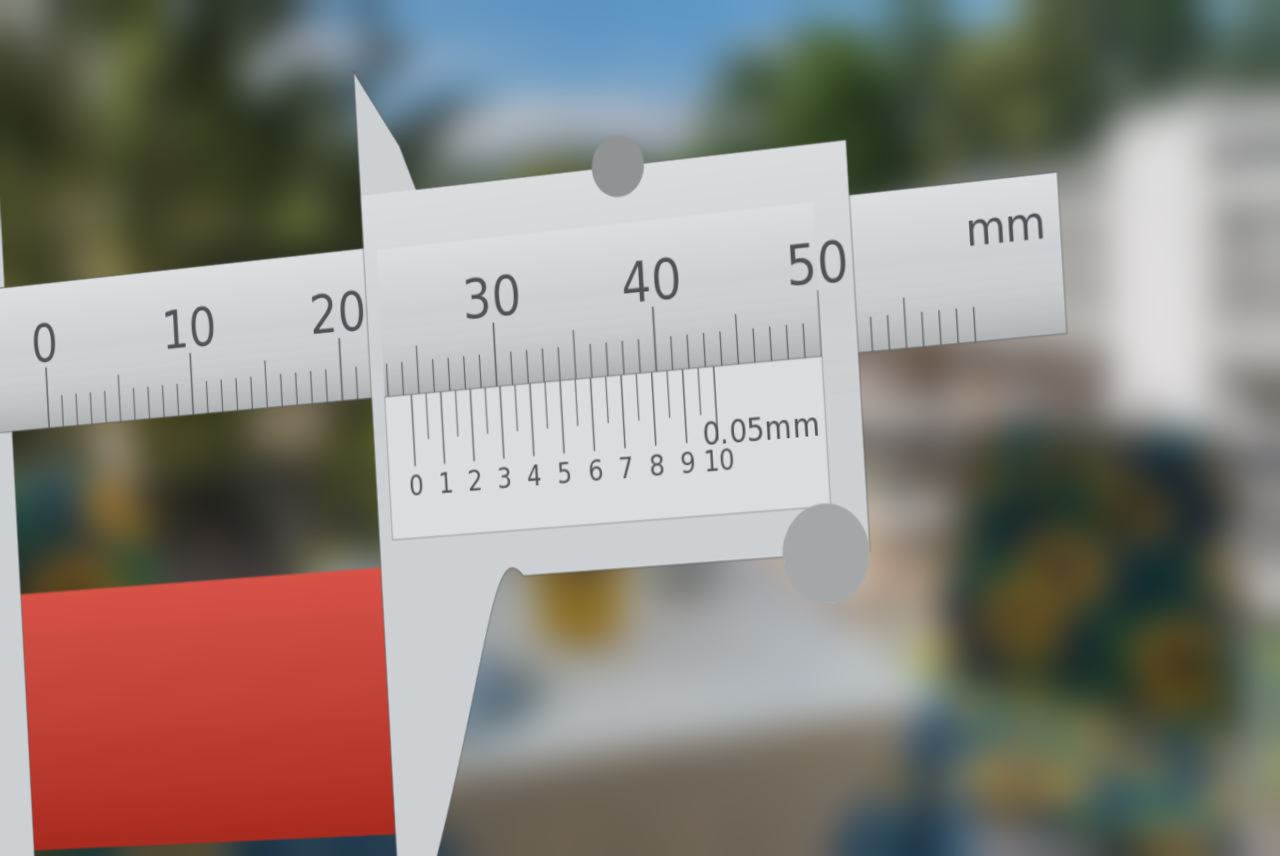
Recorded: 24.5 mm
